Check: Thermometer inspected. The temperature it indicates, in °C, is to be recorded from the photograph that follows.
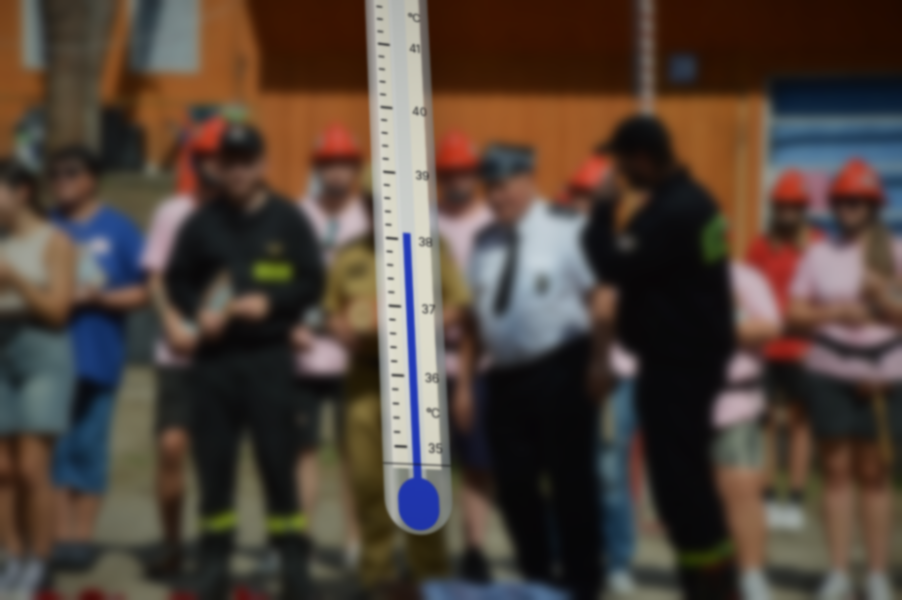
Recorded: 38.1 °C
